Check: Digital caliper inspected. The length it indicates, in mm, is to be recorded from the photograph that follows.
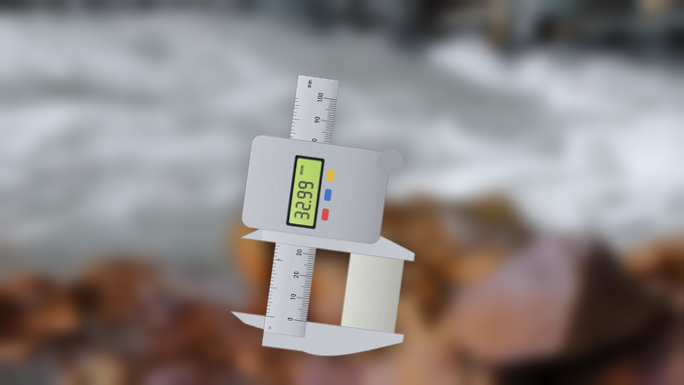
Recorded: 32.99 mm
